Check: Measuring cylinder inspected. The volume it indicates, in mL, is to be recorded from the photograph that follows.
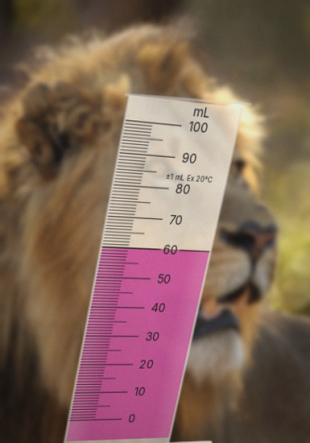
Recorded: 60 mL
